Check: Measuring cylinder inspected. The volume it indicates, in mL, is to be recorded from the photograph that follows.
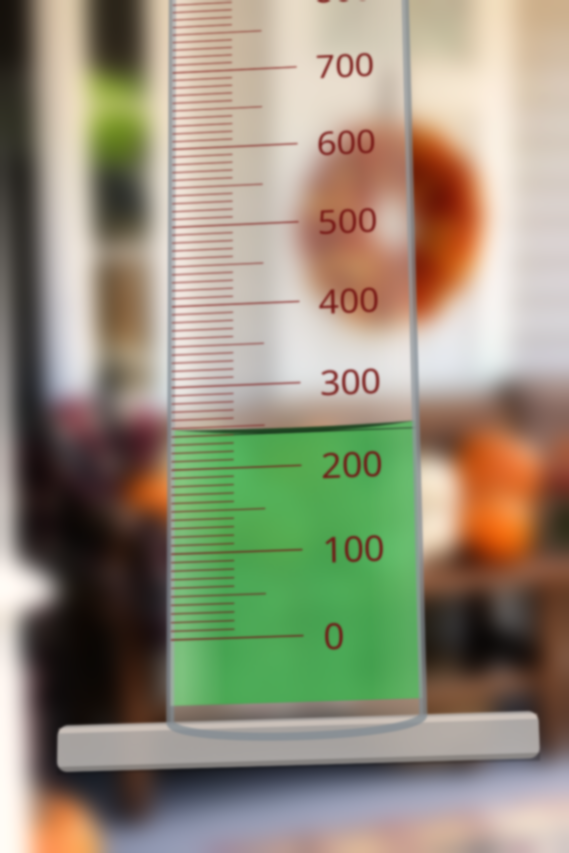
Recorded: 240 mL
